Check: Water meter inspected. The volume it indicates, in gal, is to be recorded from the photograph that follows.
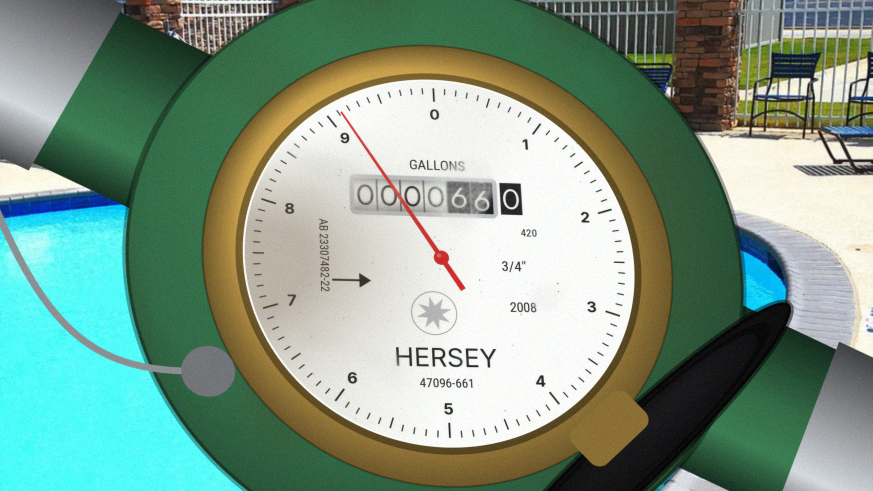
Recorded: 659.1 gal
